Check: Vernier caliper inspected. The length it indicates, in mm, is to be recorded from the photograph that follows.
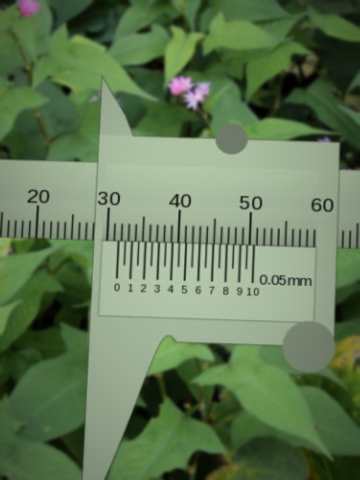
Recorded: 31.6 mm
